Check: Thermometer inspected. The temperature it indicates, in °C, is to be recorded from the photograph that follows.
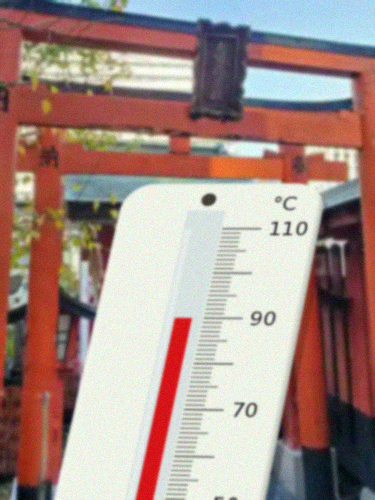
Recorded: 90 °C
